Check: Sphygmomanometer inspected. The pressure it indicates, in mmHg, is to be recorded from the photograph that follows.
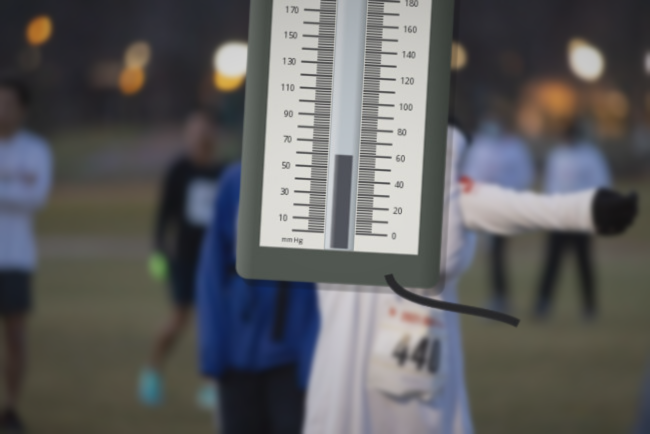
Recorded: 60 mmHg
